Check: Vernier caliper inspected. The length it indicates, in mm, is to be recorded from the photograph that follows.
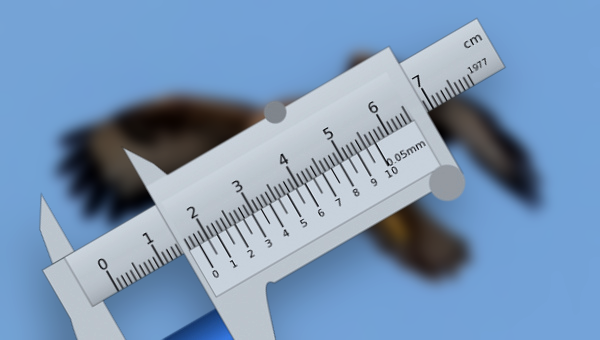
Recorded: 18.0 mm
